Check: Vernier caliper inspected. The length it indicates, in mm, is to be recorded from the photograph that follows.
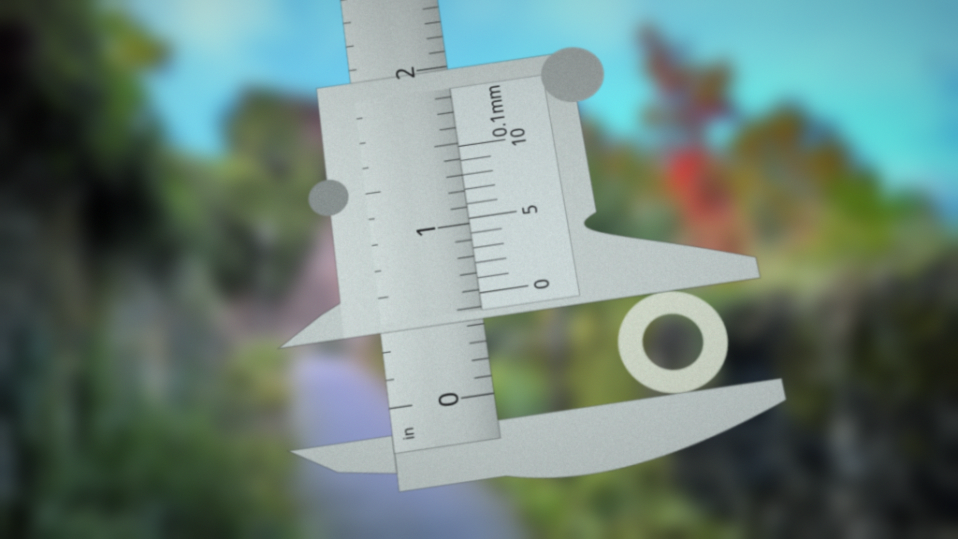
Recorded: 5.8 mm
